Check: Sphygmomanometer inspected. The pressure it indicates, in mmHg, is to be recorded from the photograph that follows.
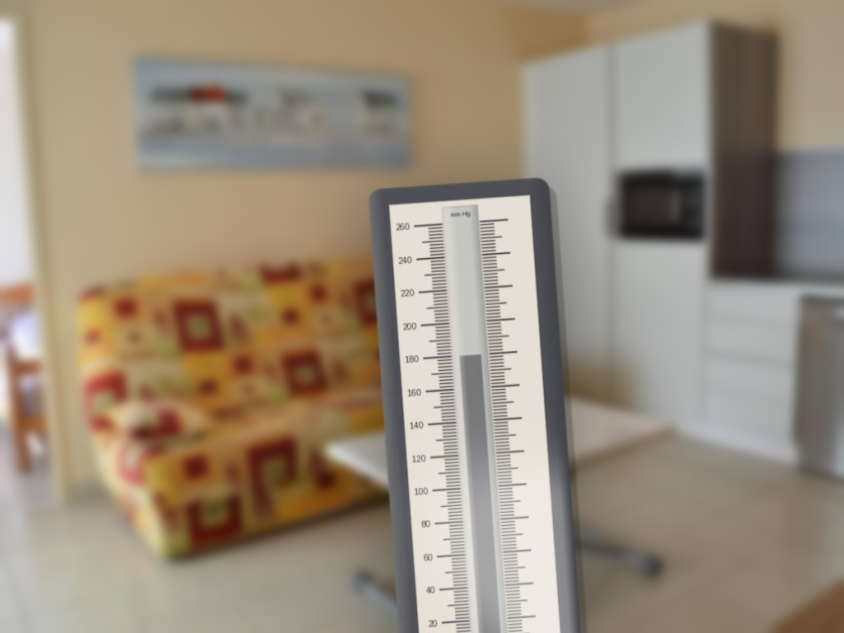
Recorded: 180 mmHg
